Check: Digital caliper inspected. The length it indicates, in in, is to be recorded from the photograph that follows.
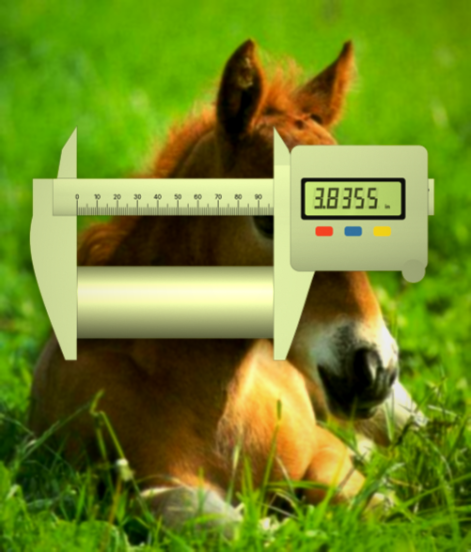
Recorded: 3.8355 in
